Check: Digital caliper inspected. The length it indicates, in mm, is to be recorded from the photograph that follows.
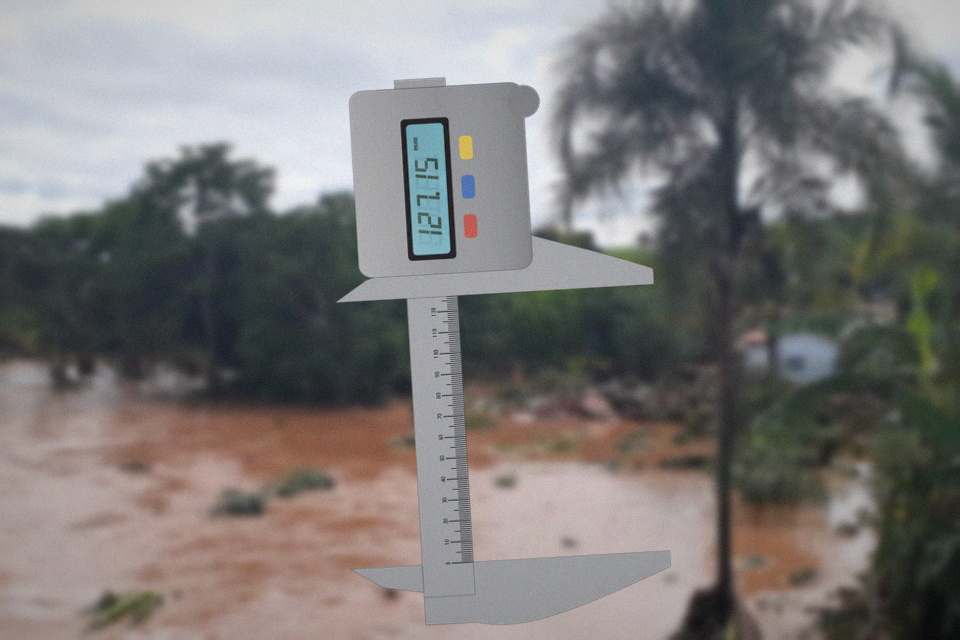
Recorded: 127.15 mm
